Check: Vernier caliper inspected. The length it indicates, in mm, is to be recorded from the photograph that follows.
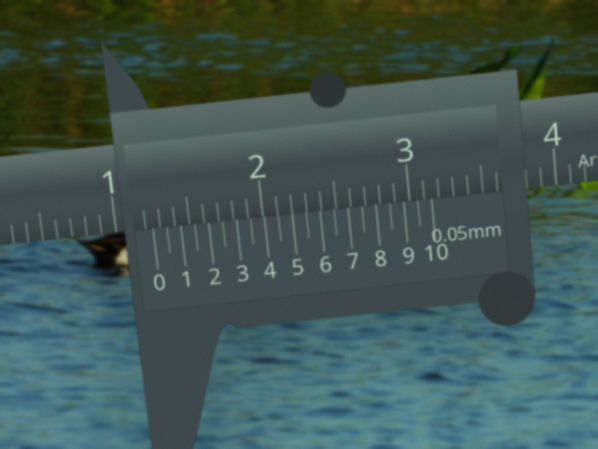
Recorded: 12.5 mm
